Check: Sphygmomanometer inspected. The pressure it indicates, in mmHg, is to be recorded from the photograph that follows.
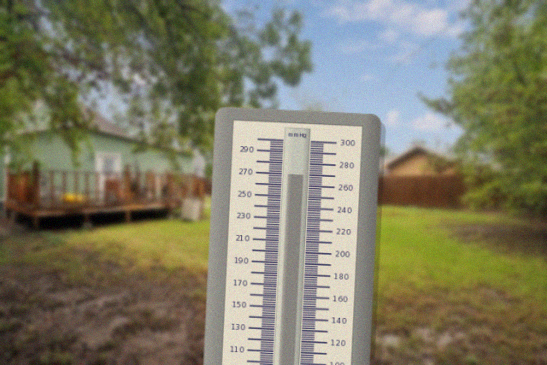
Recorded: 270 mmHg
